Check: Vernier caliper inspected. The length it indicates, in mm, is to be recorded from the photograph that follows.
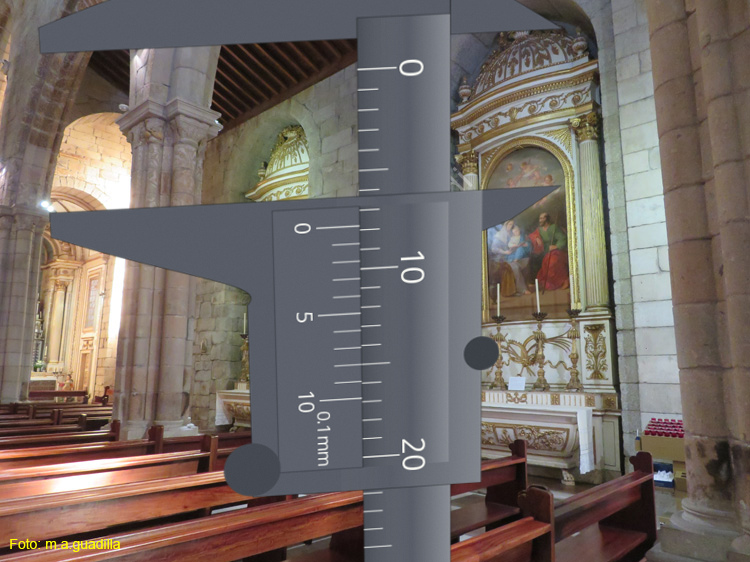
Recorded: 7.8 mm
